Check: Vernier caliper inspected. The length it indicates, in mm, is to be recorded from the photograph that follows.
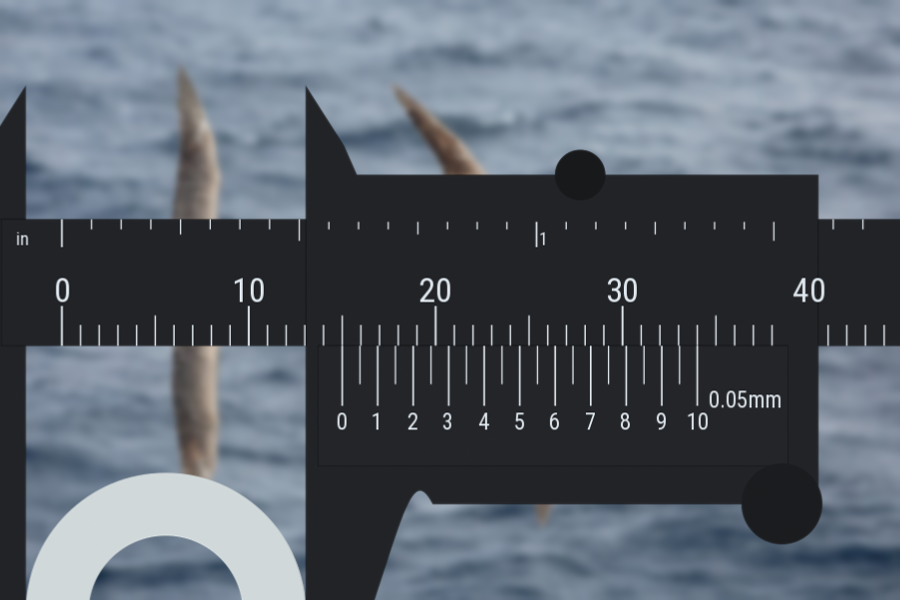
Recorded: 15.0 mm
